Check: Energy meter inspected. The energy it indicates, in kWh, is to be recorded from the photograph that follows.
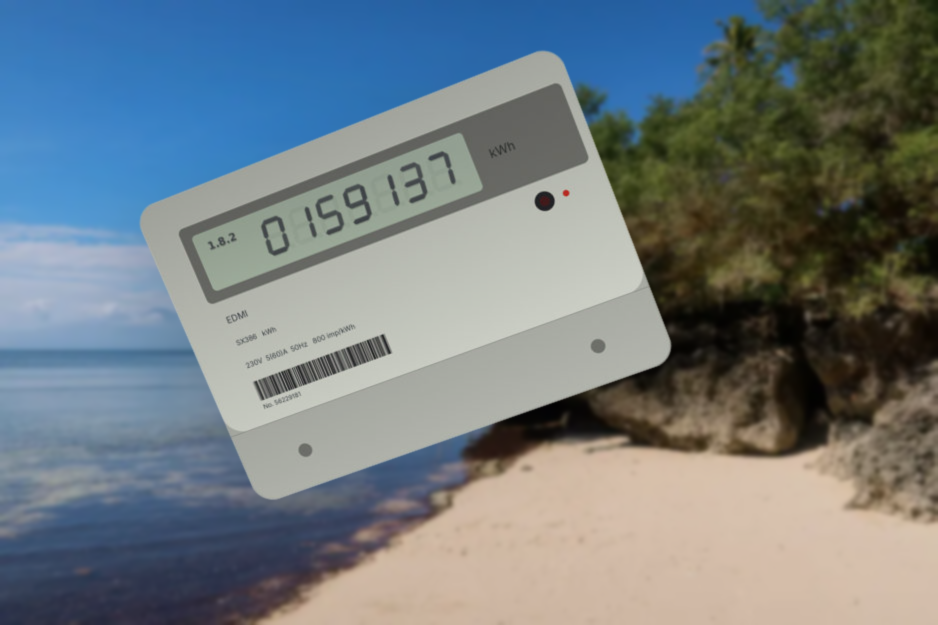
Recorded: 159137 kWh
